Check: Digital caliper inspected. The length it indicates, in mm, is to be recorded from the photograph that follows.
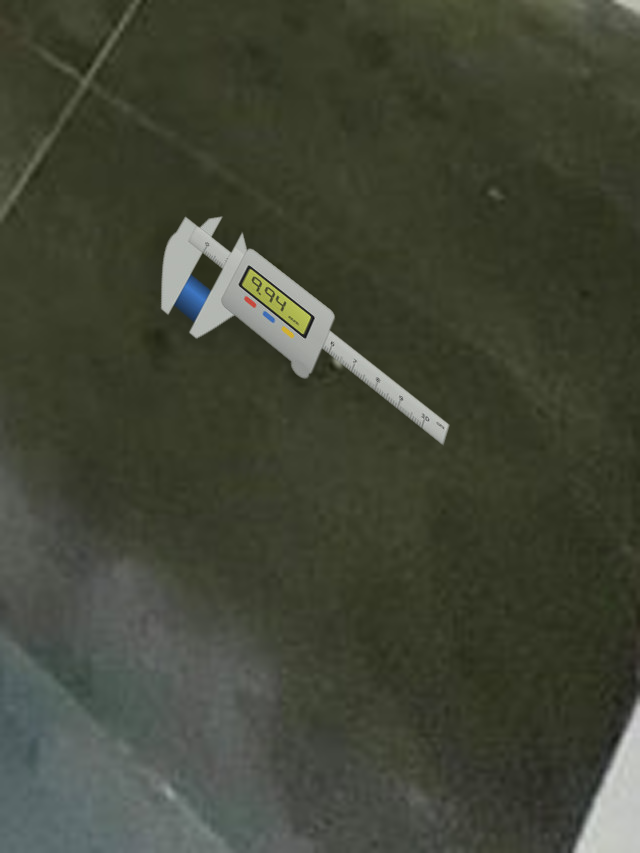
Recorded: 9.94 mm
